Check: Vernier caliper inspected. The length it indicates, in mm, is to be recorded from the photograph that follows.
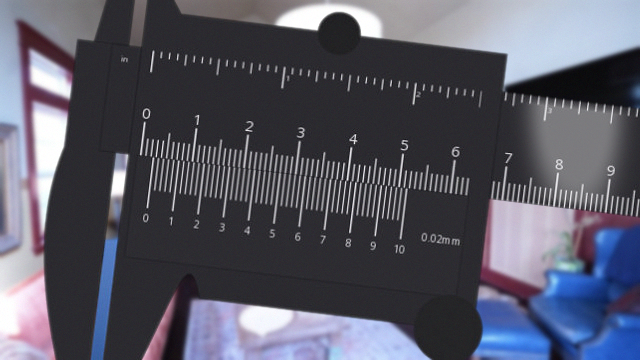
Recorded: 2.5 mm
